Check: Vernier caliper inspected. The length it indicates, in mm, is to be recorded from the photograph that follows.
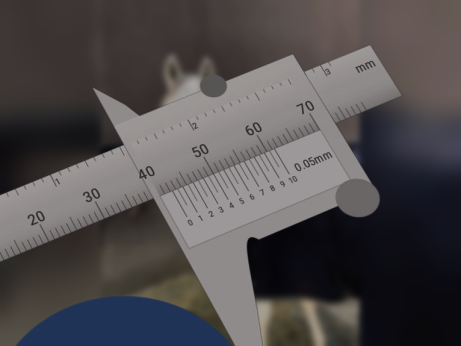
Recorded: 42.4 mm
